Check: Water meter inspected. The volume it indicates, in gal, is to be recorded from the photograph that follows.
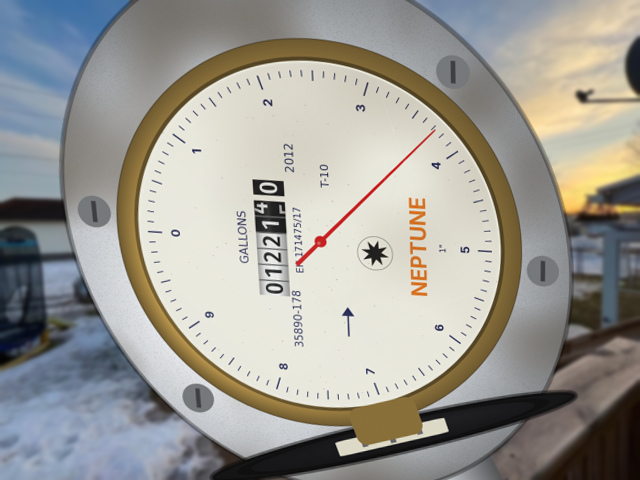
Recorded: 122143.7 gal
